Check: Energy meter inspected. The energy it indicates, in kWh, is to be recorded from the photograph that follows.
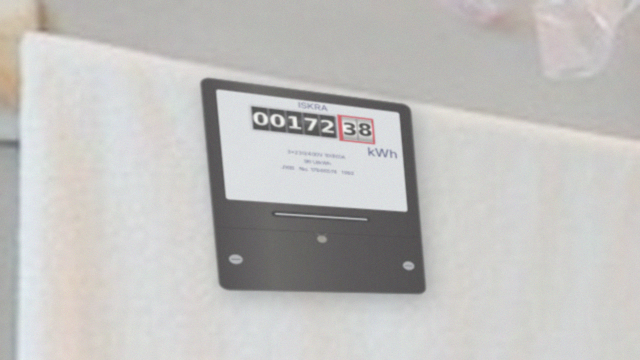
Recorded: 172.38 kWh
